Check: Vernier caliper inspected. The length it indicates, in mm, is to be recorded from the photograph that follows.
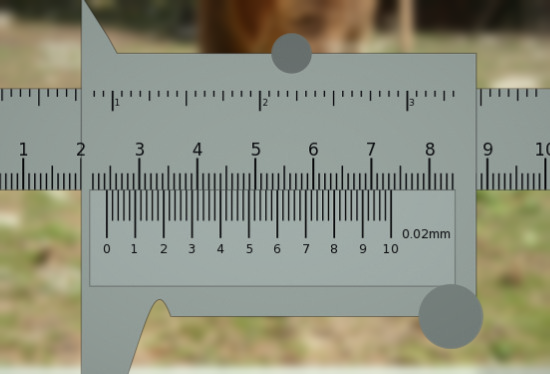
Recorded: 24.4 mm
